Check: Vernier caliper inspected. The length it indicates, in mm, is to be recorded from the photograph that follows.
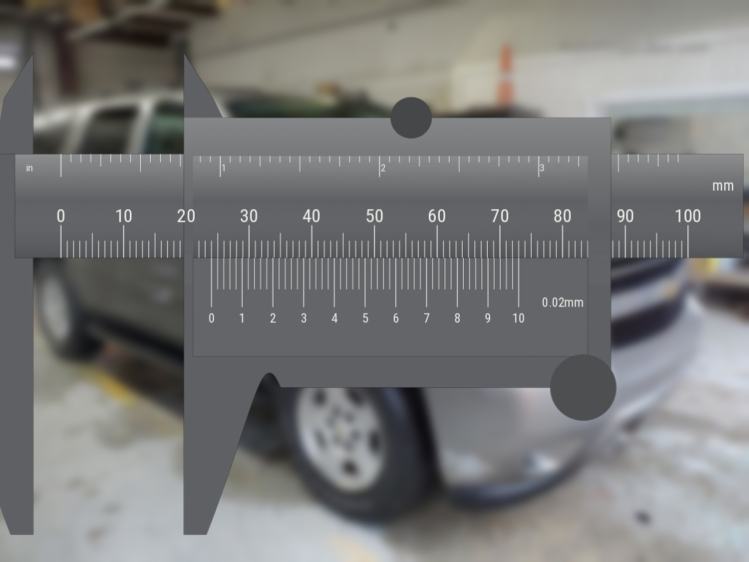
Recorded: 24.0 mm
